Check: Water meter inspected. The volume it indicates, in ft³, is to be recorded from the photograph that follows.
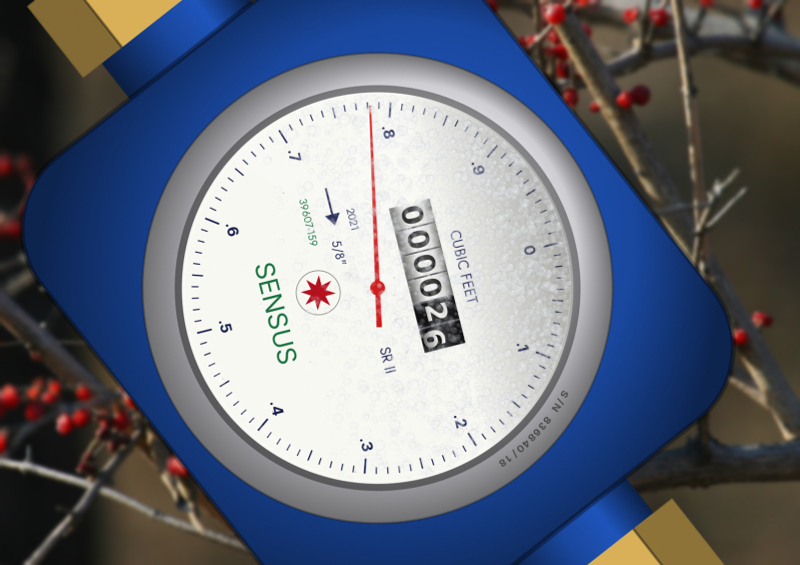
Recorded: 25.78 ft³
